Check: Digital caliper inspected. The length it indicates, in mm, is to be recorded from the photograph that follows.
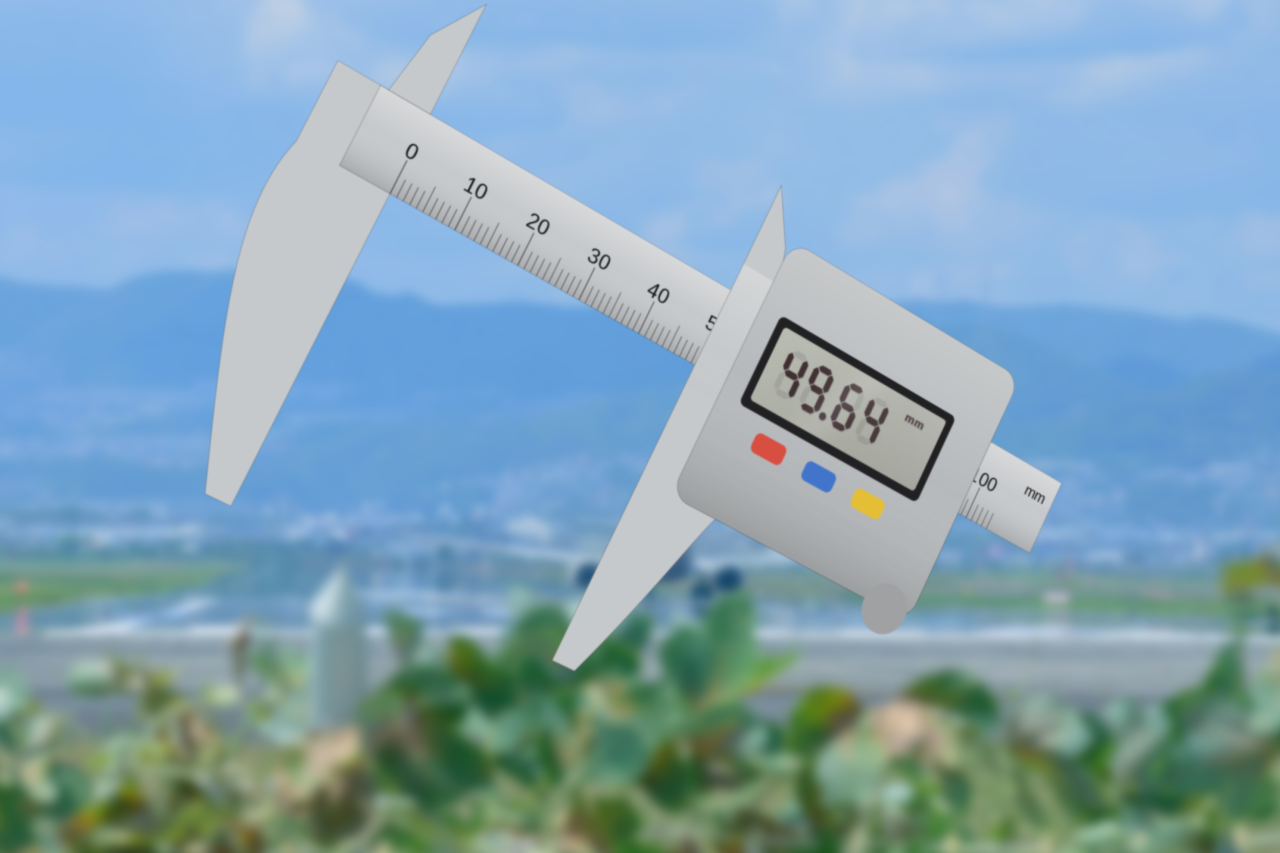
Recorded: 49.64 mm
